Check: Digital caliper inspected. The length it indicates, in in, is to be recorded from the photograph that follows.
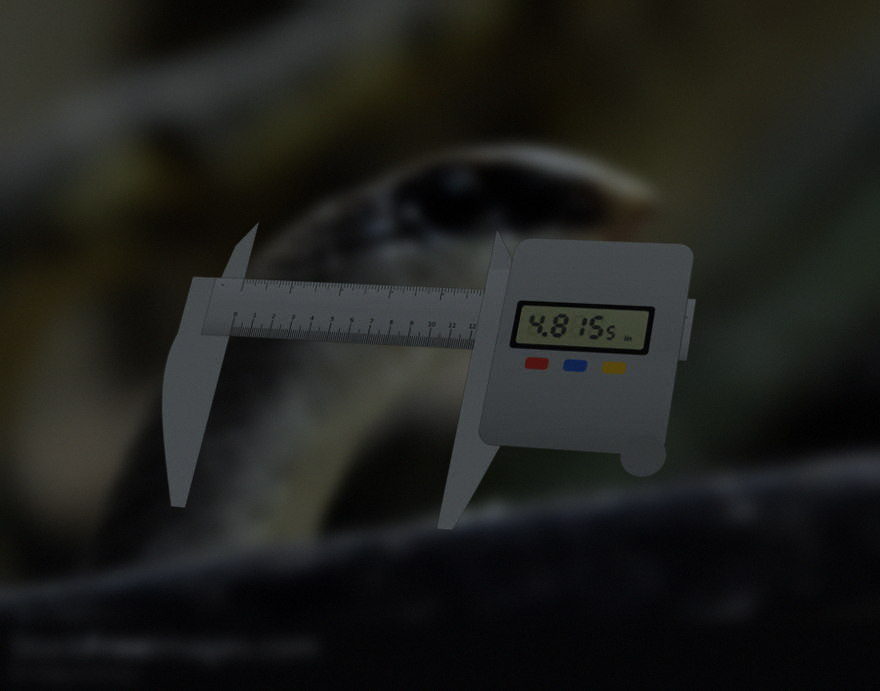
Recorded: 4.8155 in
